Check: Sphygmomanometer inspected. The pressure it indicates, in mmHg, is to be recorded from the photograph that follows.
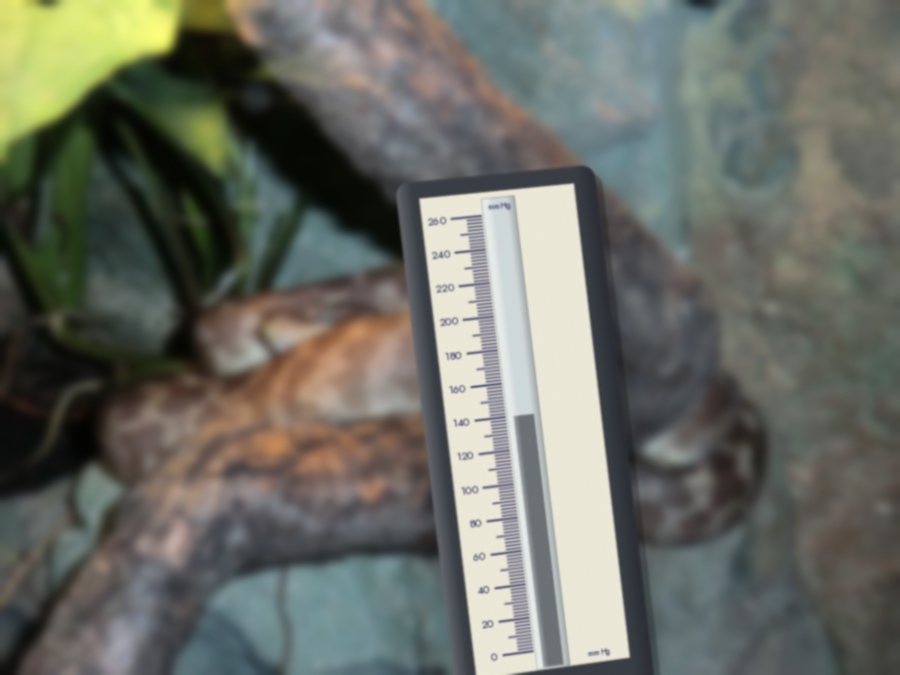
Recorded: 140 mmHg
